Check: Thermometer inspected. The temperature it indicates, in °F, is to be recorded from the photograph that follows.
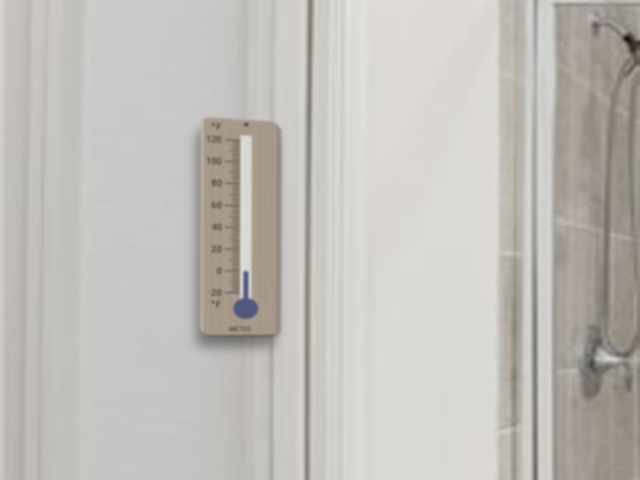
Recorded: 0 °F
